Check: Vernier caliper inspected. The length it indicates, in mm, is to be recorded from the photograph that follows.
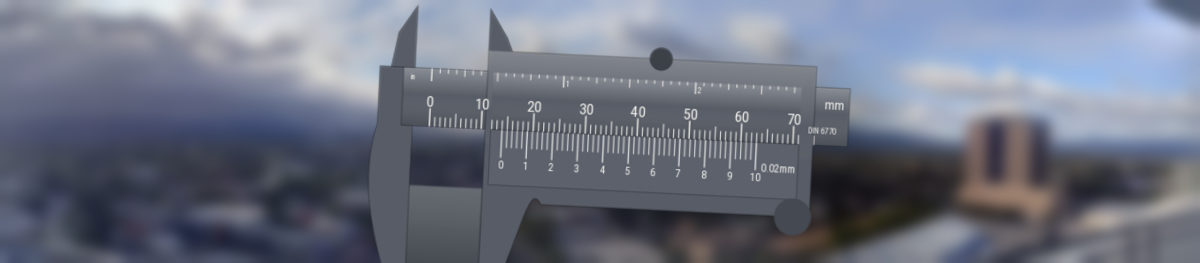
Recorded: 14.0 mm
